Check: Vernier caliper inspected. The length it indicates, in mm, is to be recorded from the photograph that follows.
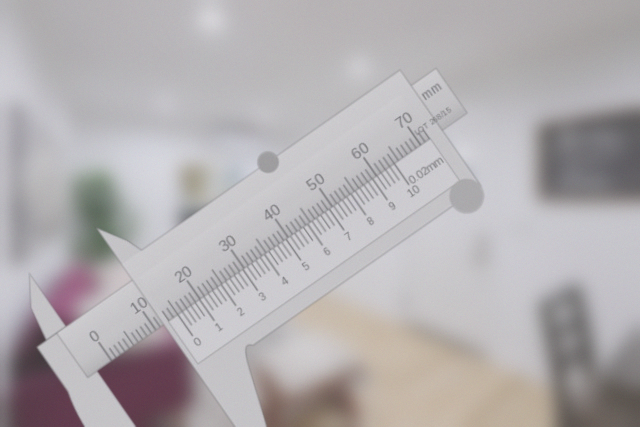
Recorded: 15.0 mm
